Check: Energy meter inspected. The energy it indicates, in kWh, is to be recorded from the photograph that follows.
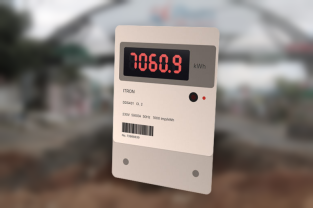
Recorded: 7060.9 kWh
